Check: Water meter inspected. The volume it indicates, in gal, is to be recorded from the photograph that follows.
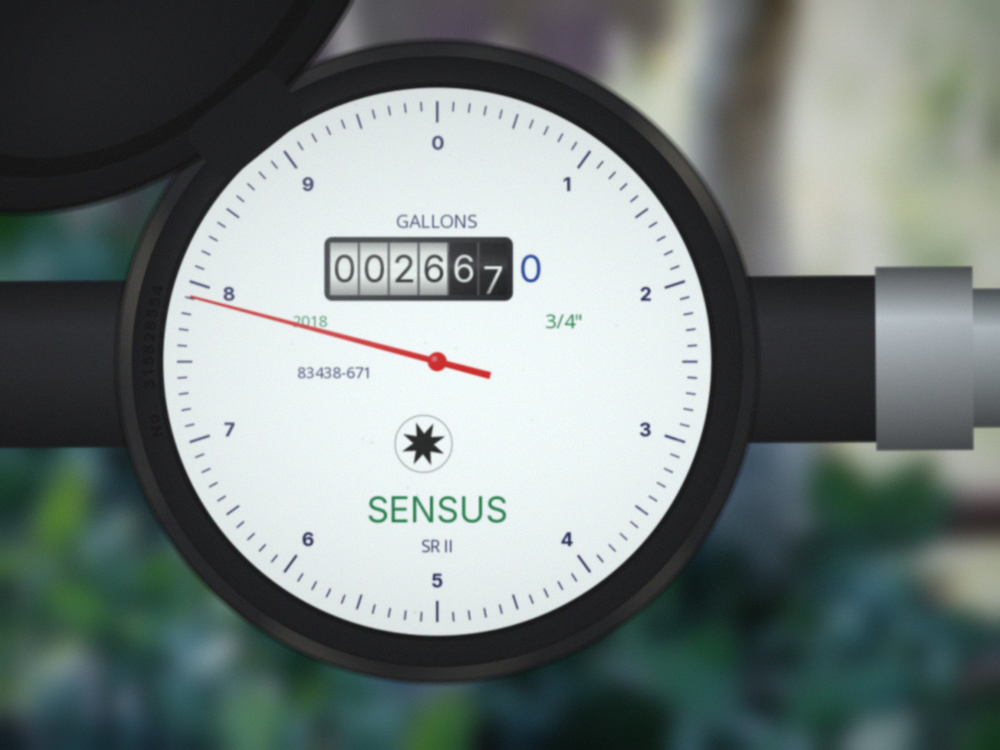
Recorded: 26667.9 gal
